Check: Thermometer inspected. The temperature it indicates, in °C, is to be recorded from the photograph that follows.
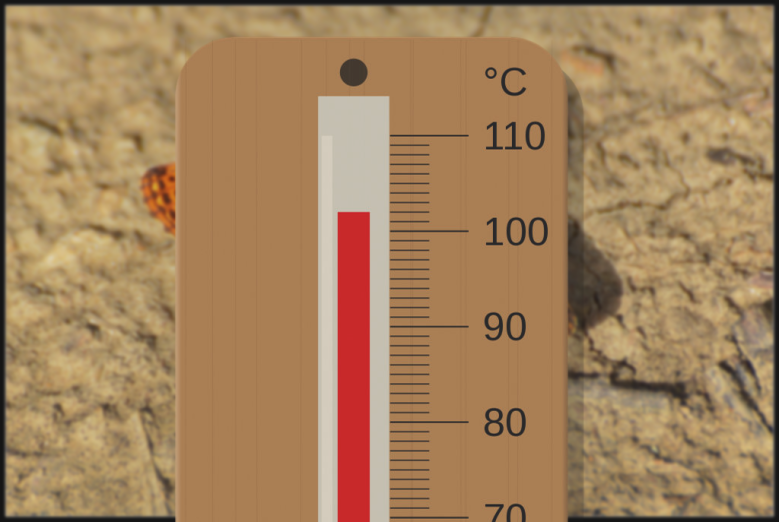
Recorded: 102 °C
